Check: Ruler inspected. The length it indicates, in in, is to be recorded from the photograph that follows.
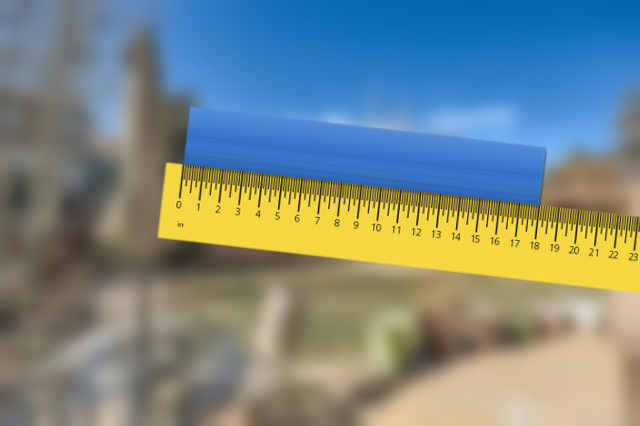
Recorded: 18 in
